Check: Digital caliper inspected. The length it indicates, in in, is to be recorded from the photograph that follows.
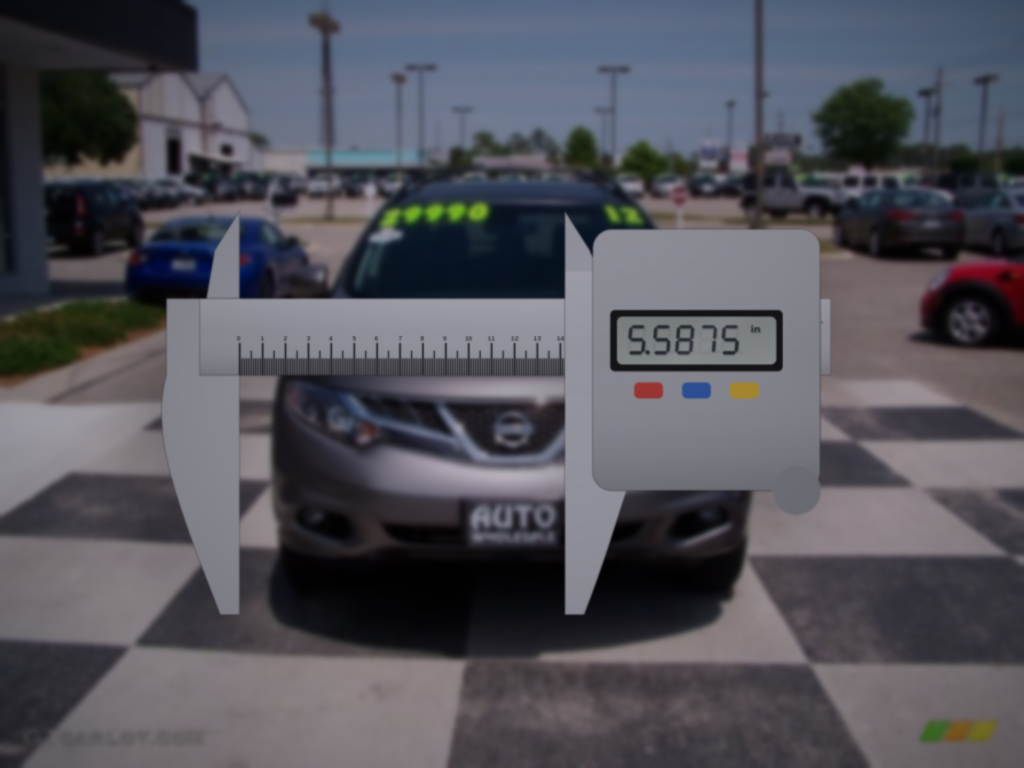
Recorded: 5.5875 in
